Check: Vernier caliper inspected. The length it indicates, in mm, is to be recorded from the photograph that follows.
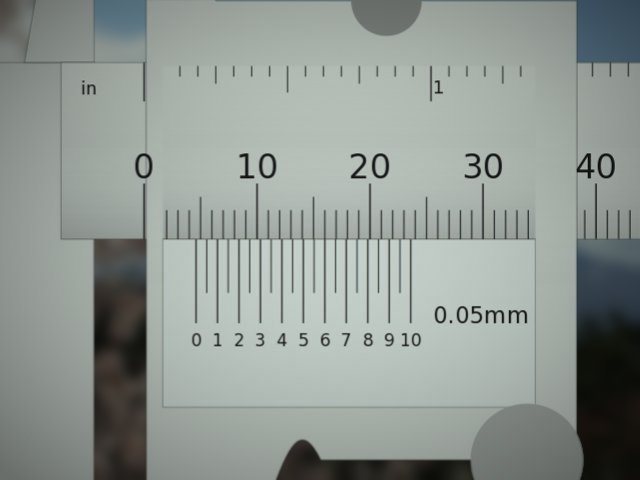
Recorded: 4.6 mm
